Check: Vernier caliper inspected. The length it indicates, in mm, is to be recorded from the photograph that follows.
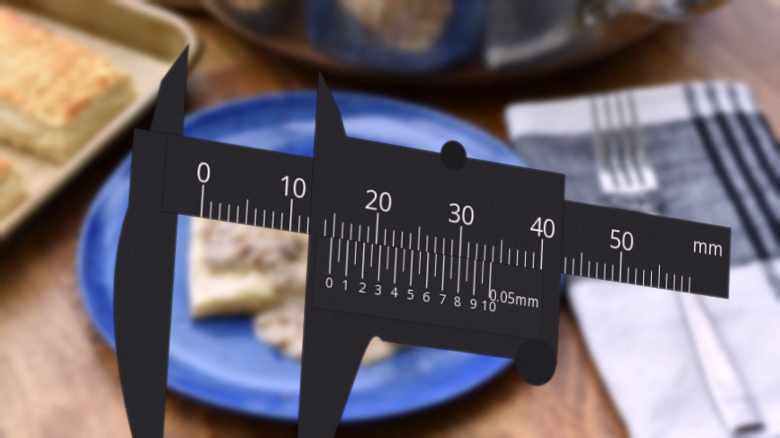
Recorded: 14.8 mm
